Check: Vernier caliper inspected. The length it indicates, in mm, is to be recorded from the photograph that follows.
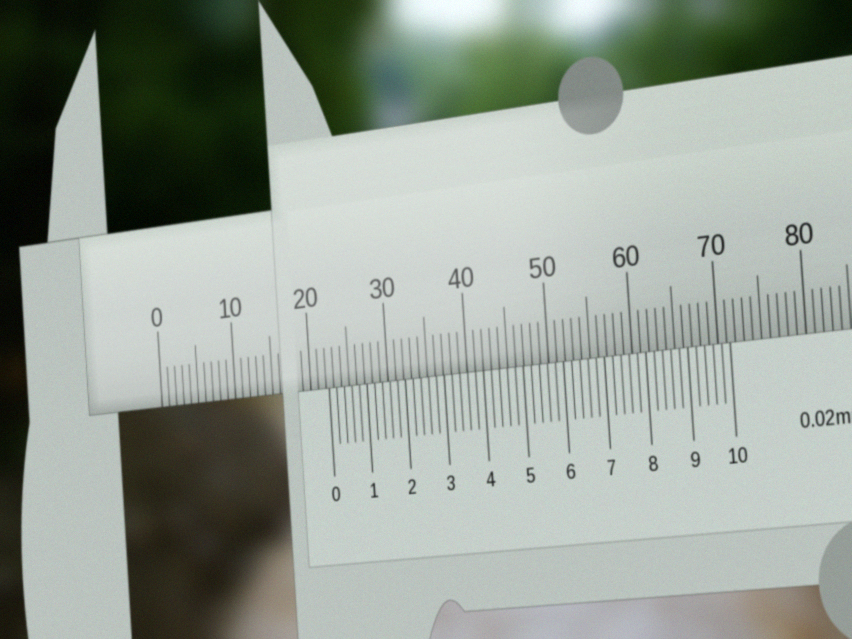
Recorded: 22.4 mm
